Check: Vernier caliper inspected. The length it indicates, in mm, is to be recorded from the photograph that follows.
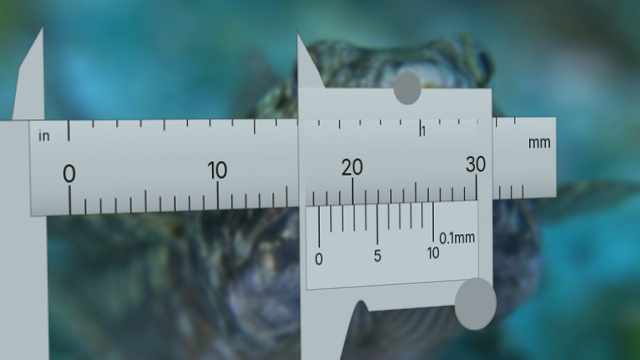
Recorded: 17.4 mm
